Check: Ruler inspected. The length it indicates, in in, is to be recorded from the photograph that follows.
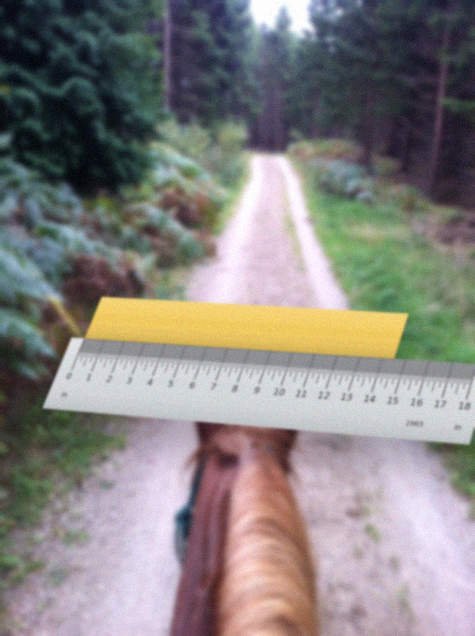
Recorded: 14.5 in
